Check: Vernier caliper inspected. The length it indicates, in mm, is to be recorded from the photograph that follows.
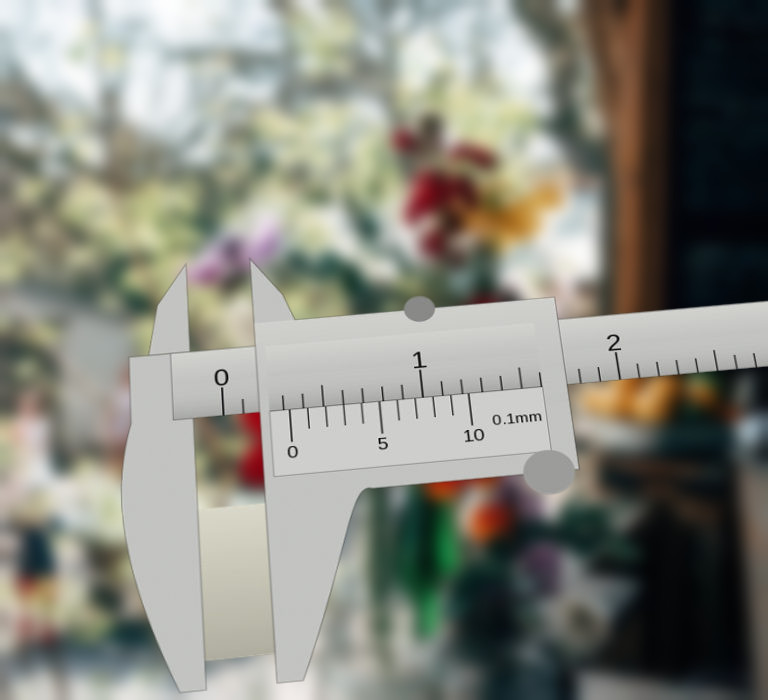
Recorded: 3.3 mm
